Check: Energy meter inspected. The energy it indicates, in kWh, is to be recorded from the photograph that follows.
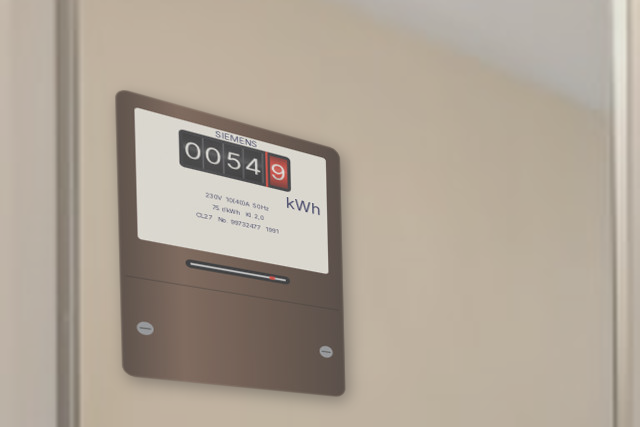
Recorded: 54.9 kWh
